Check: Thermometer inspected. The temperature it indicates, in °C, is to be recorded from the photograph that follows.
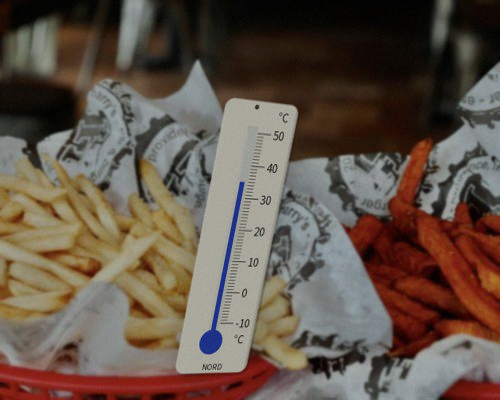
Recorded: 35 °C
